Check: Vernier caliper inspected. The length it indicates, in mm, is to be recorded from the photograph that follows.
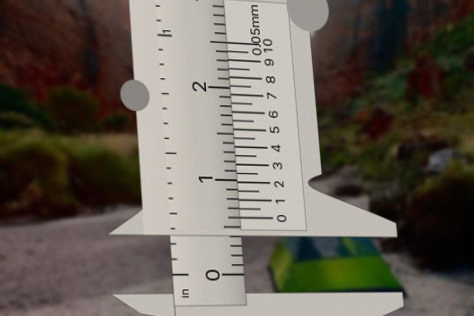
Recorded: 6.0 mm
